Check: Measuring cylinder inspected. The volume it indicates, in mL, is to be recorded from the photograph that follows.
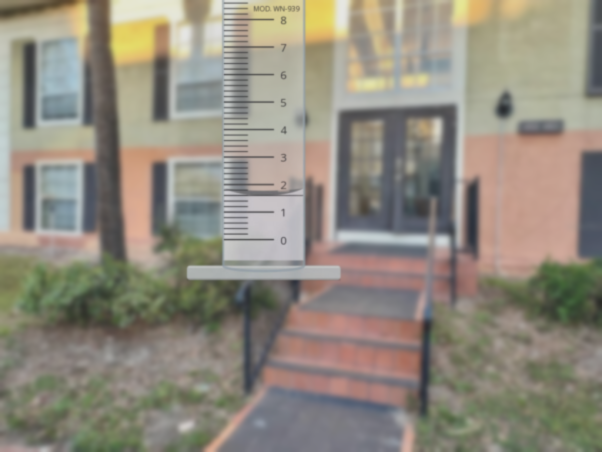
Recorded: 1.6 mL
